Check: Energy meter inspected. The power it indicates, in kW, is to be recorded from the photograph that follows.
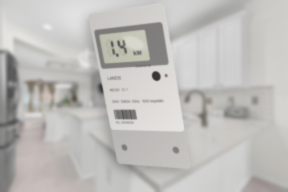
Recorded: 1.4 kW
